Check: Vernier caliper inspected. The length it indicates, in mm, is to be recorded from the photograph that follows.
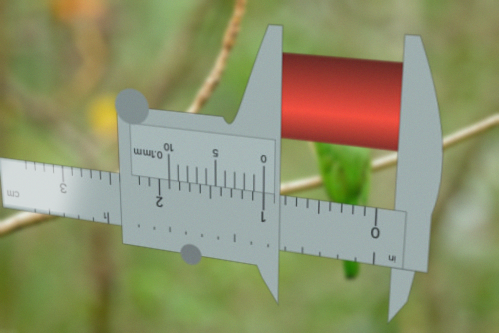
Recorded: 10.0 mm
